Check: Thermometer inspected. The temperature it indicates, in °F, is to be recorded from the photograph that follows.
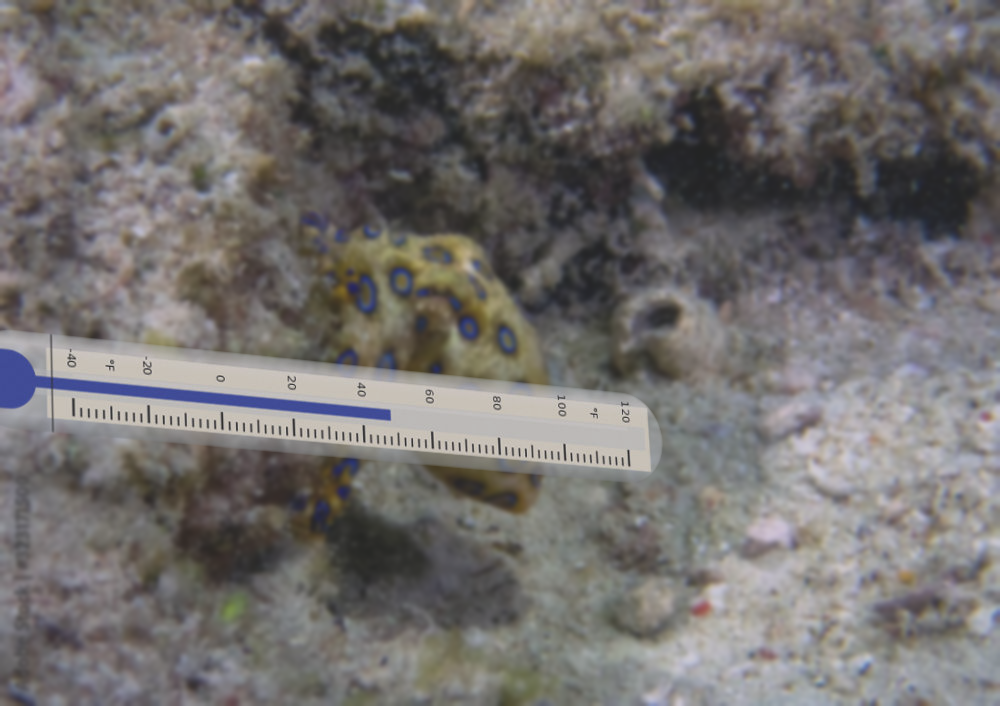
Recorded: 48 °F
